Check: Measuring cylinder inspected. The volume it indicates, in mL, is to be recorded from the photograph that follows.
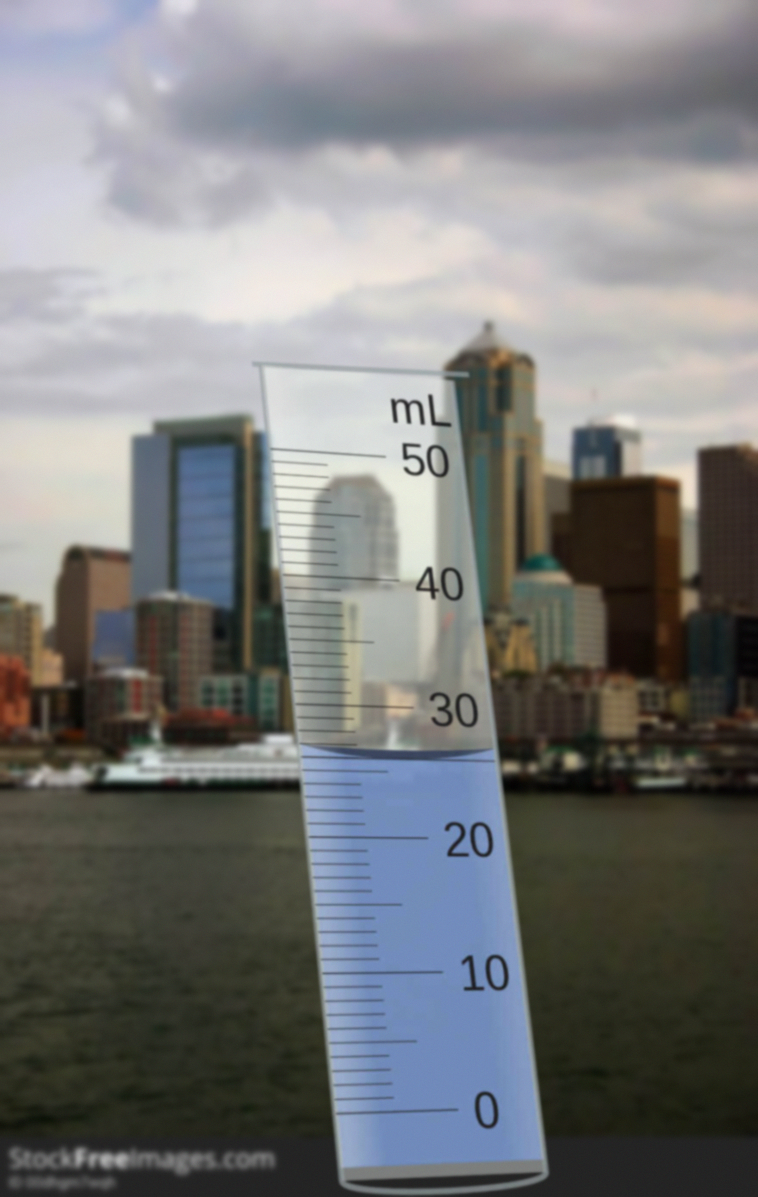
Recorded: 26 mL
